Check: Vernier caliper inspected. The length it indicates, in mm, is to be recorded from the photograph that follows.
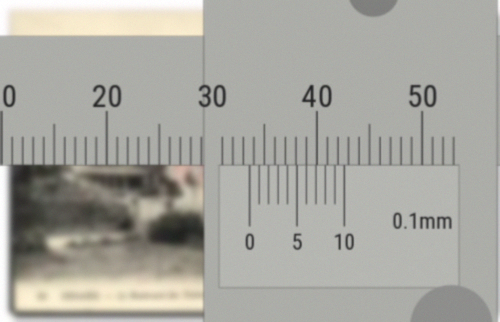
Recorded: 33.6 mm
